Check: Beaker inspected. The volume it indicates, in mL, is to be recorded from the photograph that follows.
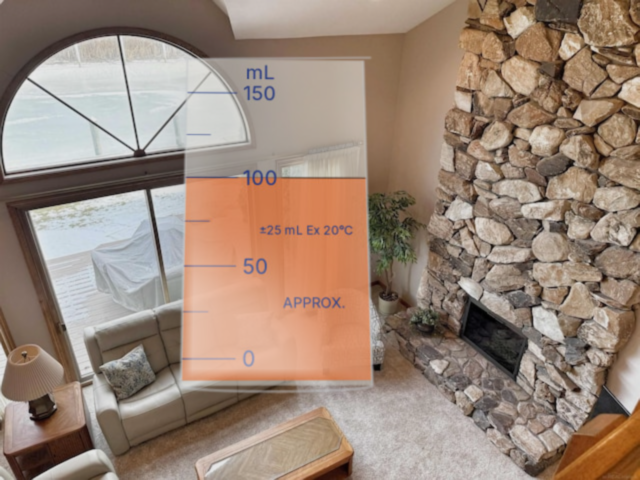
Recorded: 100 mL
